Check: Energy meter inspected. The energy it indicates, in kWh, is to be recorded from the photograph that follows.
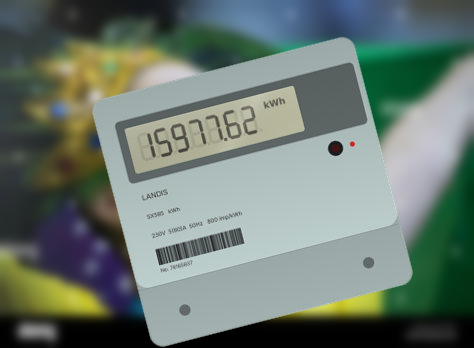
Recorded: 15977.62 kWh
